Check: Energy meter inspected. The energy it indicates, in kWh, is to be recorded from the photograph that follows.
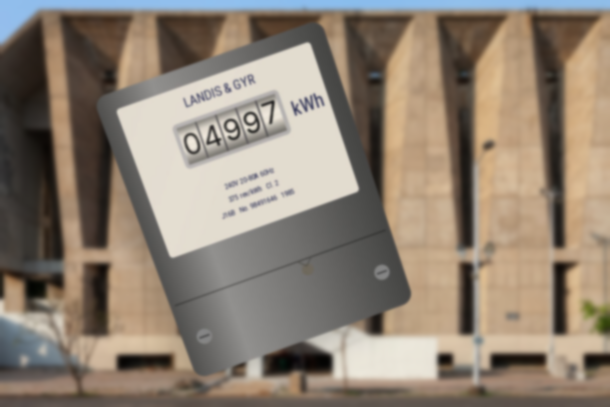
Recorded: 4997 kWh
